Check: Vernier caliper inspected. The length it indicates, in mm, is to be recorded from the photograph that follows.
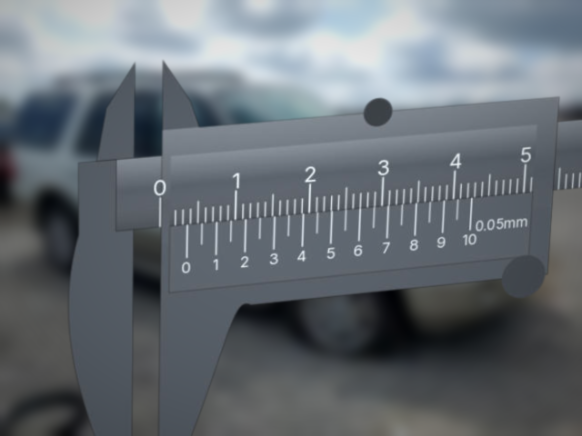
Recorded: 3.6 mm
